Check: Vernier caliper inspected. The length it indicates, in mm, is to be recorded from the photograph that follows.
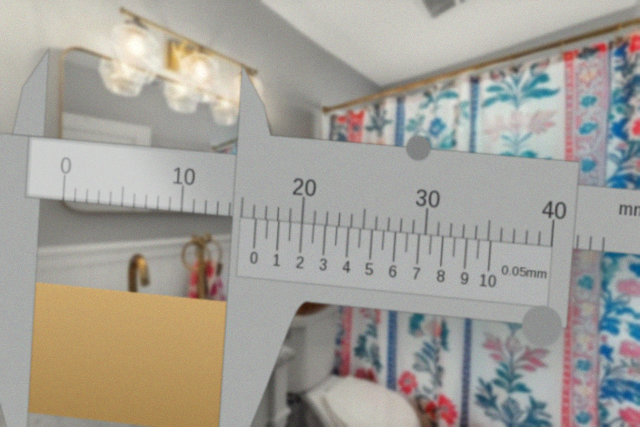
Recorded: 16.2 mm
